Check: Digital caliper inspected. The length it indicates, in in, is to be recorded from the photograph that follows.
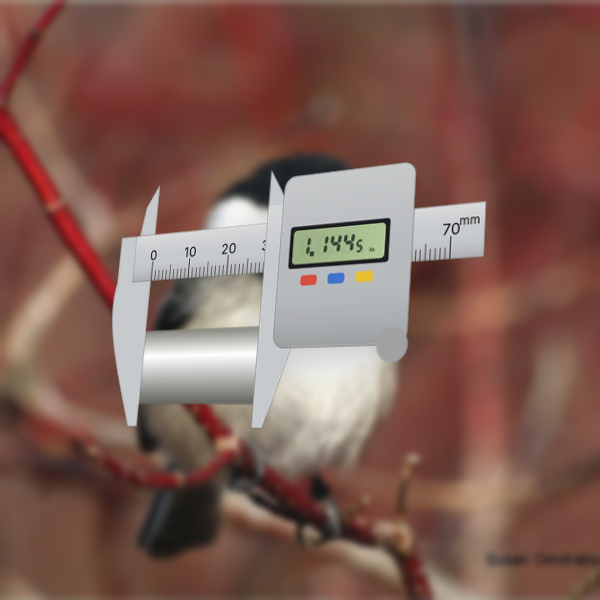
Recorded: 1.1445 in
